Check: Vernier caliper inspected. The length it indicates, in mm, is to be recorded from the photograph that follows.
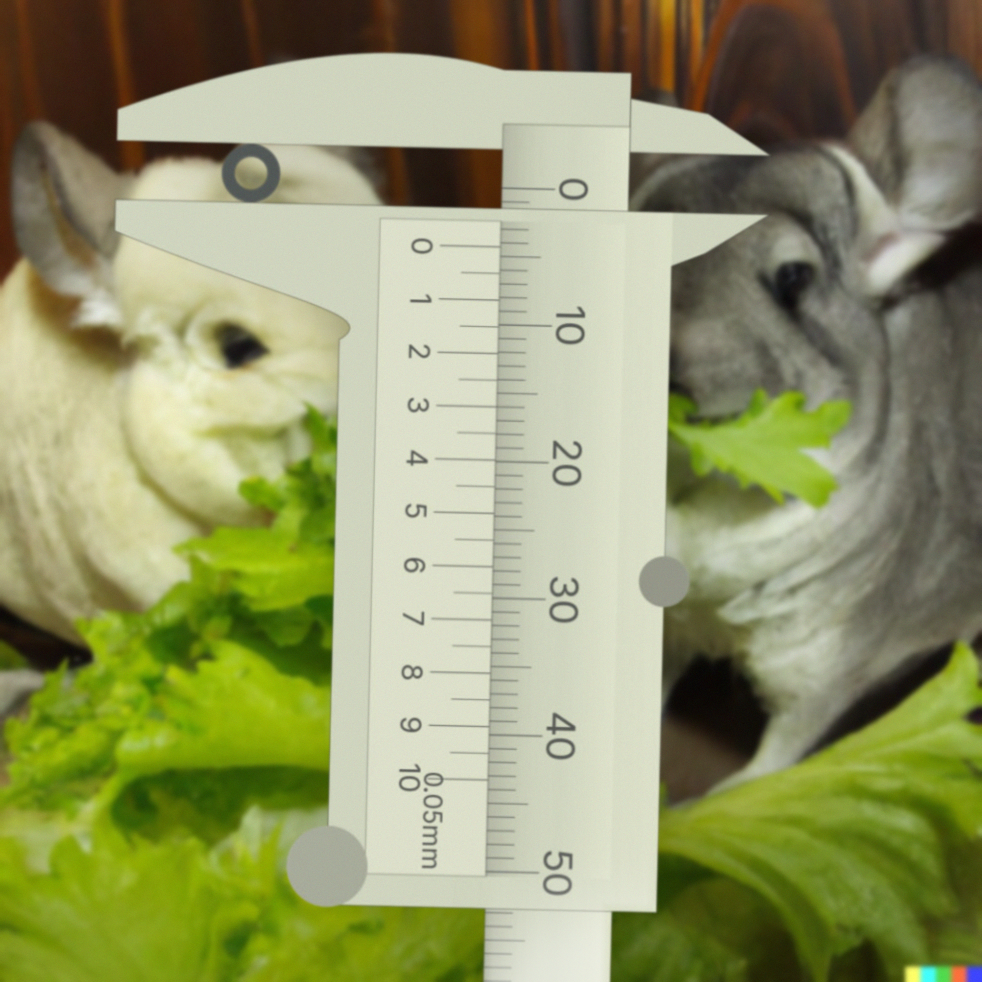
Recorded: 4.3 mm
